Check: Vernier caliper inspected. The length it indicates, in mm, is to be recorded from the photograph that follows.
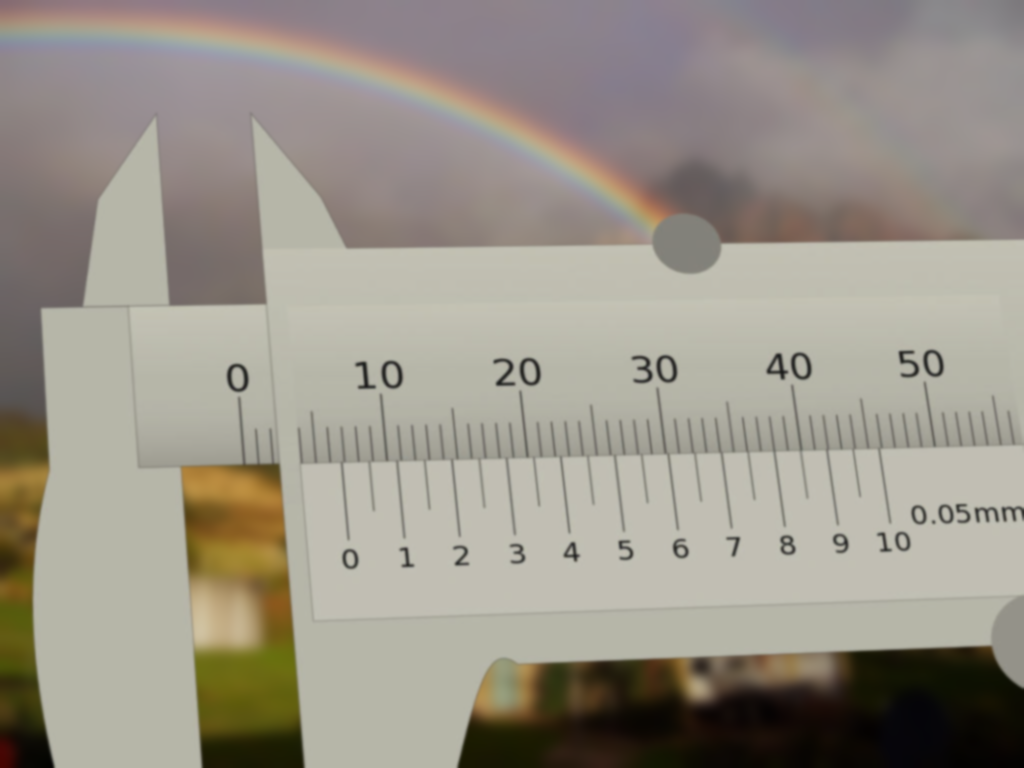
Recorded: 6.8 mm
